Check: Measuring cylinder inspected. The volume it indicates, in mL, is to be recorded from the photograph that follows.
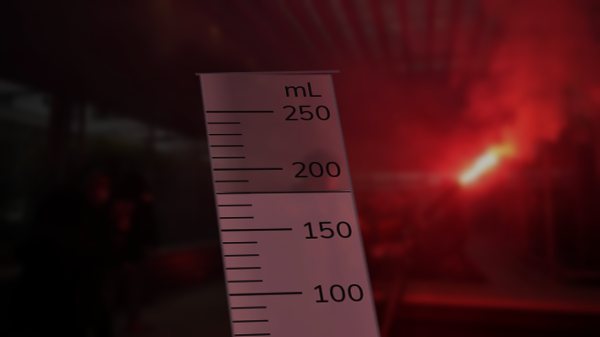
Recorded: 180 mL
